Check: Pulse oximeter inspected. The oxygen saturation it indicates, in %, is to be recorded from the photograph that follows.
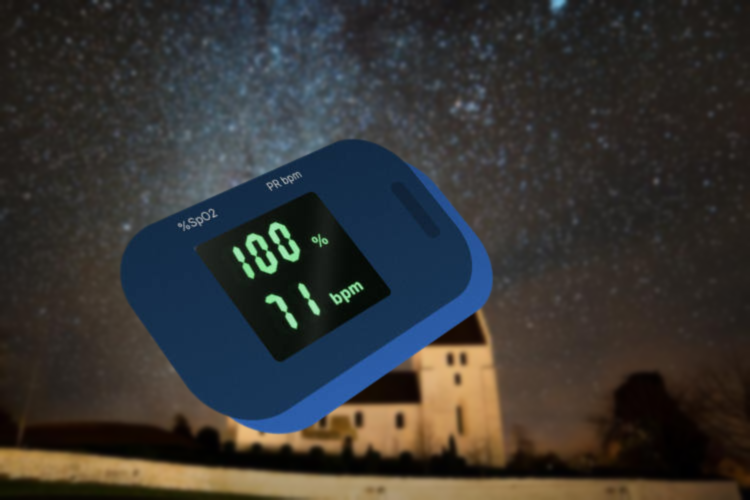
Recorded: 100 %
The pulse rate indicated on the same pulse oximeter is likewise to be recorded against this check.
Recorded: 71 bpm
